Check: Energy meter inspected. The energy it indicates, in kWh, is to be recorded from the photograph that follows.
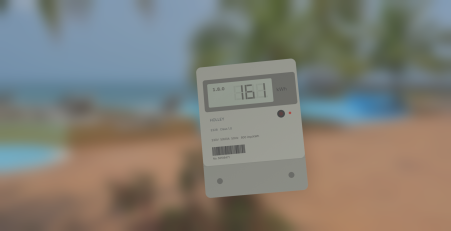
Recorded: 161 kWh
